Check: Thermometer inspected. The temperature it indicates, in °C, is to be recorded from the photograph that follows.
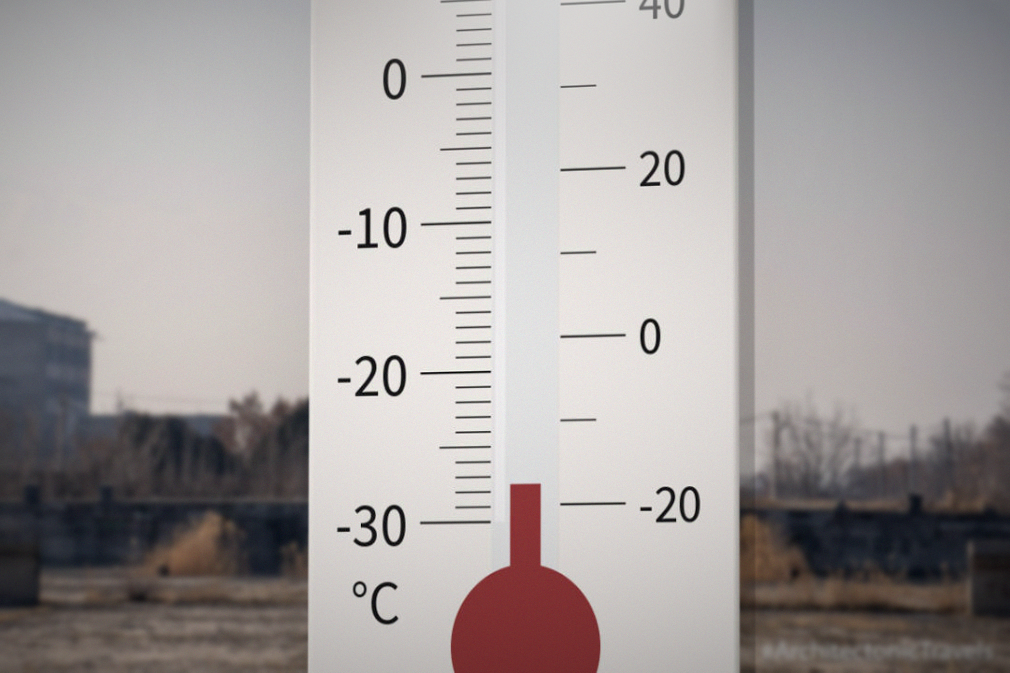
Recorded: -27.5 °C
